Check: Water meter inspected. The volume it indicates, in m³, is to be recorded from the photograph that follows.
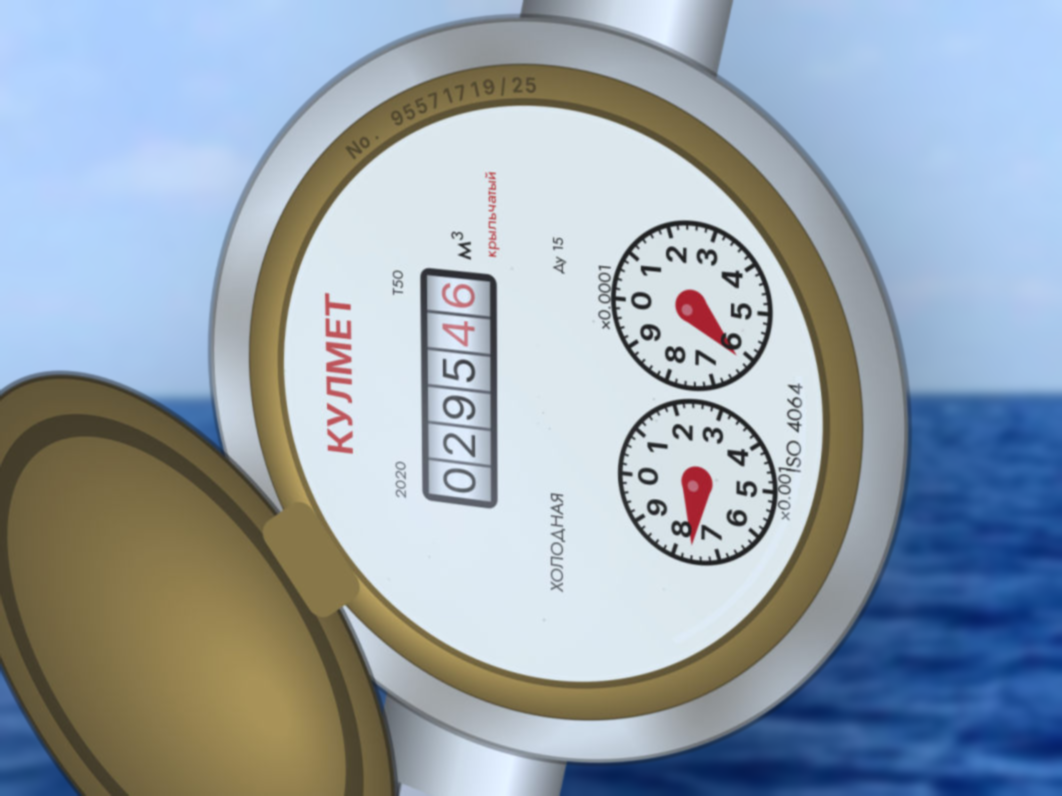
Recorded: 295.4676 m³
